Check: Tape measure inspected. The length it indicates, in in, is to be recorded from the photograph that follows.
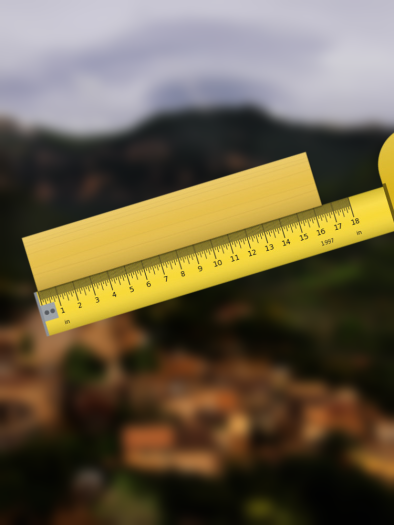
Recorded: 16.5 in
